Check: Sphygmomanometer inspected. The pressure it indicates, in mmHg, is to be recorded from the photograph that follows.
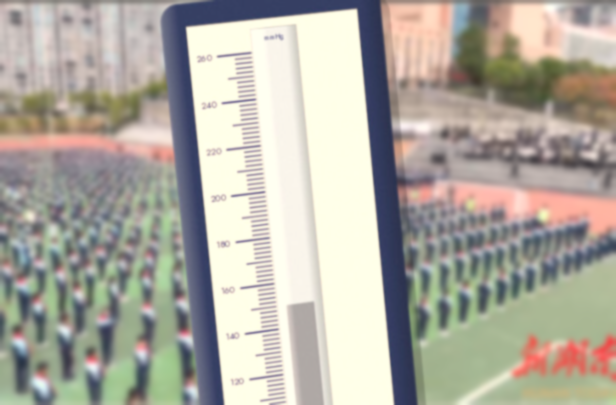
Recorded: 150 mmHg
